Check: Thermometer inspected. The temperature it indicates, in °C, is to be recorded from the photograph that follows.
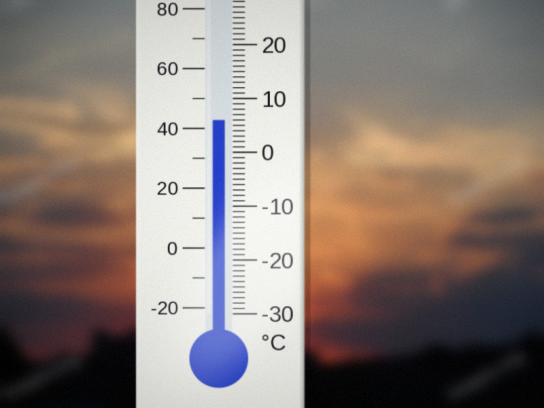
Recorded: 6 °C
